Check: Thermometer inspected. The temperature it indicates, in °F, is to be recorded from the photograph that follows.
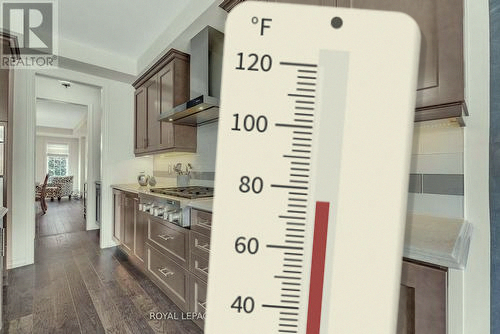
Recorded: 76 °F
